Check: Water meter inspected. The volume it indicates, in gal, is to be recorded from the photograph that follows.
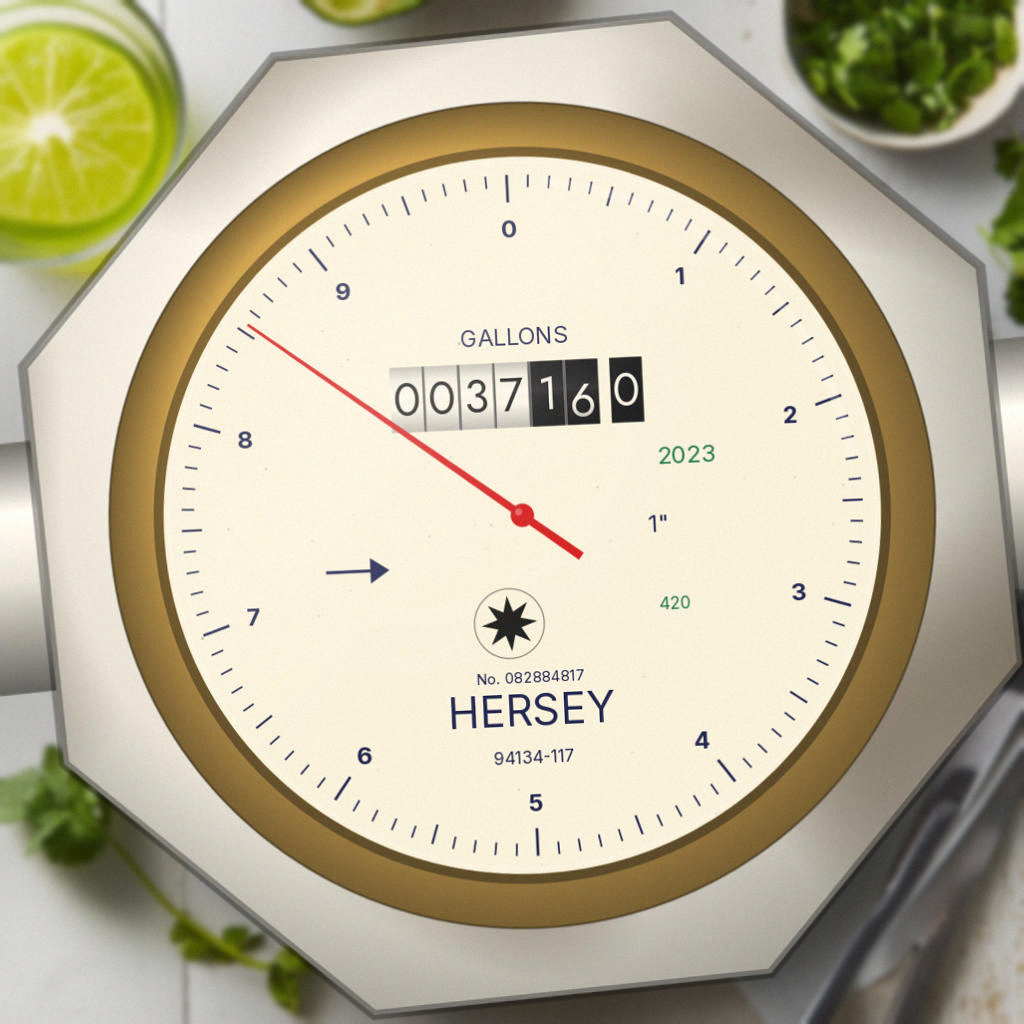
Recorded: 37158.5 gal
